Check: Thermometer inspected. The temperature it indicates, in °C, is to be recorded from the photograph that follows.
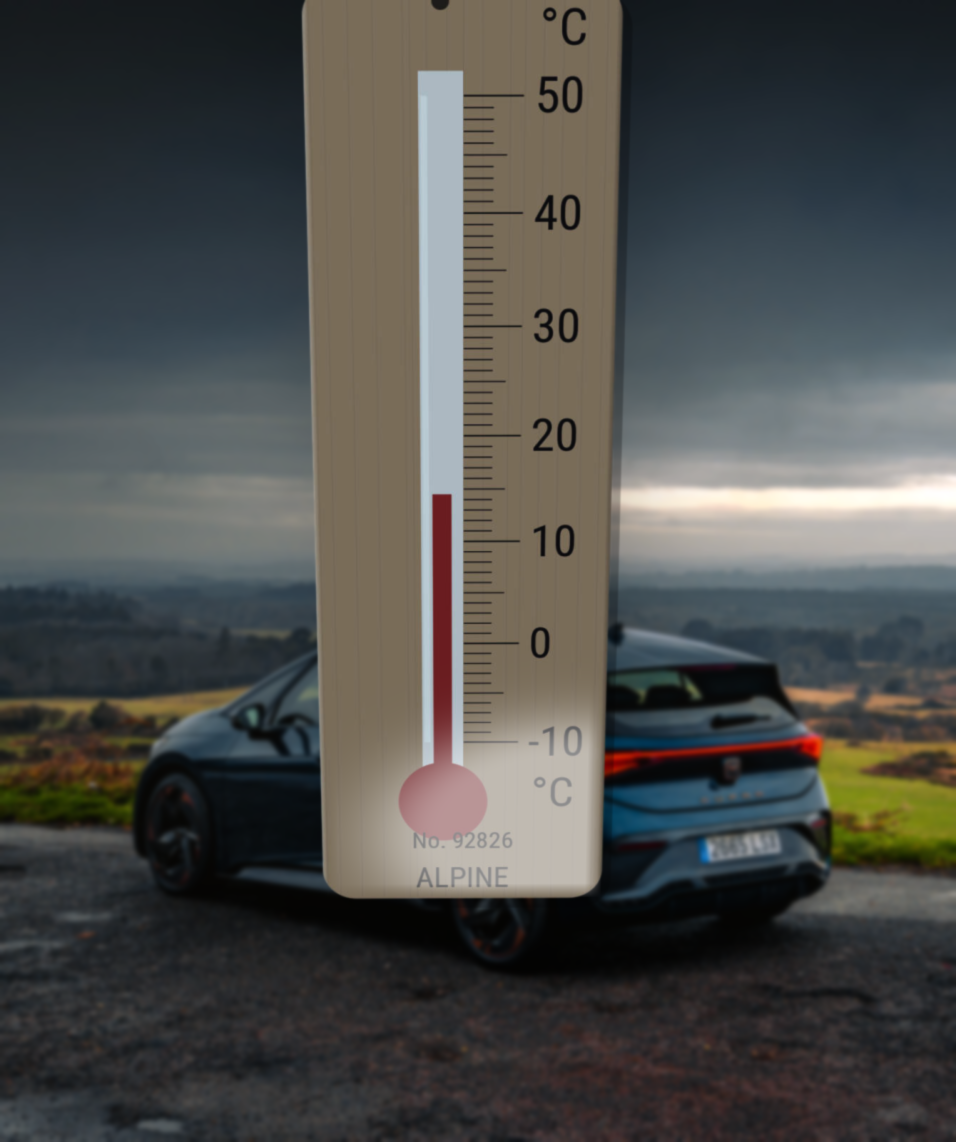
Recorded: 14.5 °C
